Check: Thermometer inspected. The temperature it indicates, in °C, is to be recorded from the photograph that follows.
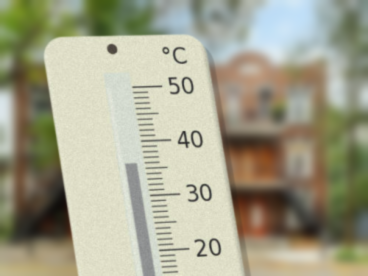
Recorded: 36 °C
